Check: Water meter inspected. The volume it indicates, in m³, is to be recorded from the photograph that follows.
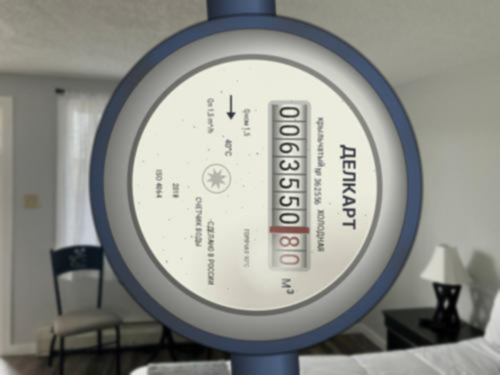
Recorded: 63550.80 m³
